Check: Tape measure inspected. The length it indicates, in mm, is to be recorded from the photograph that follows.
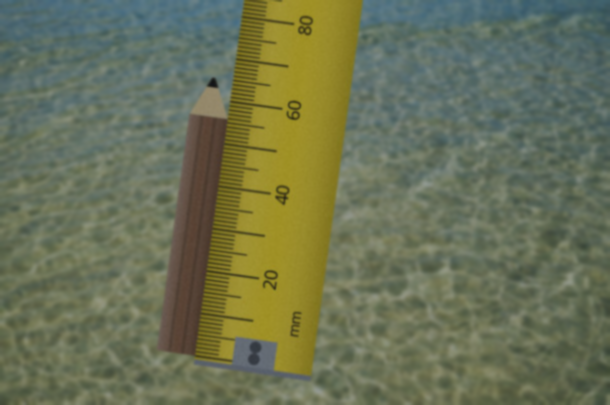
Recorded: 65 mm
